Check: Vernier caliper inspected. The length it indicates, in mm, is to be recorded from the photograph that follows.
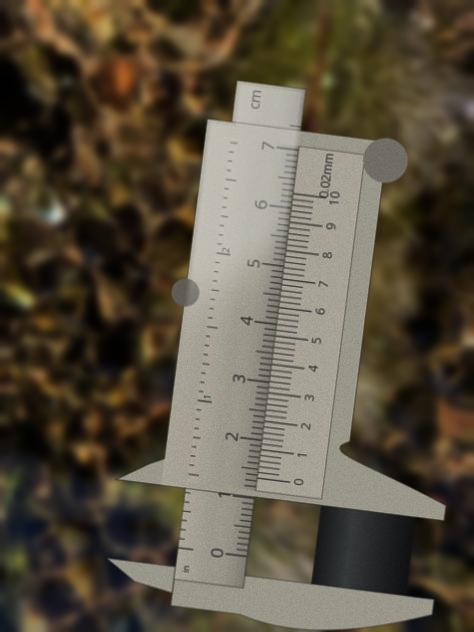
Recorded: 13.5 mm
